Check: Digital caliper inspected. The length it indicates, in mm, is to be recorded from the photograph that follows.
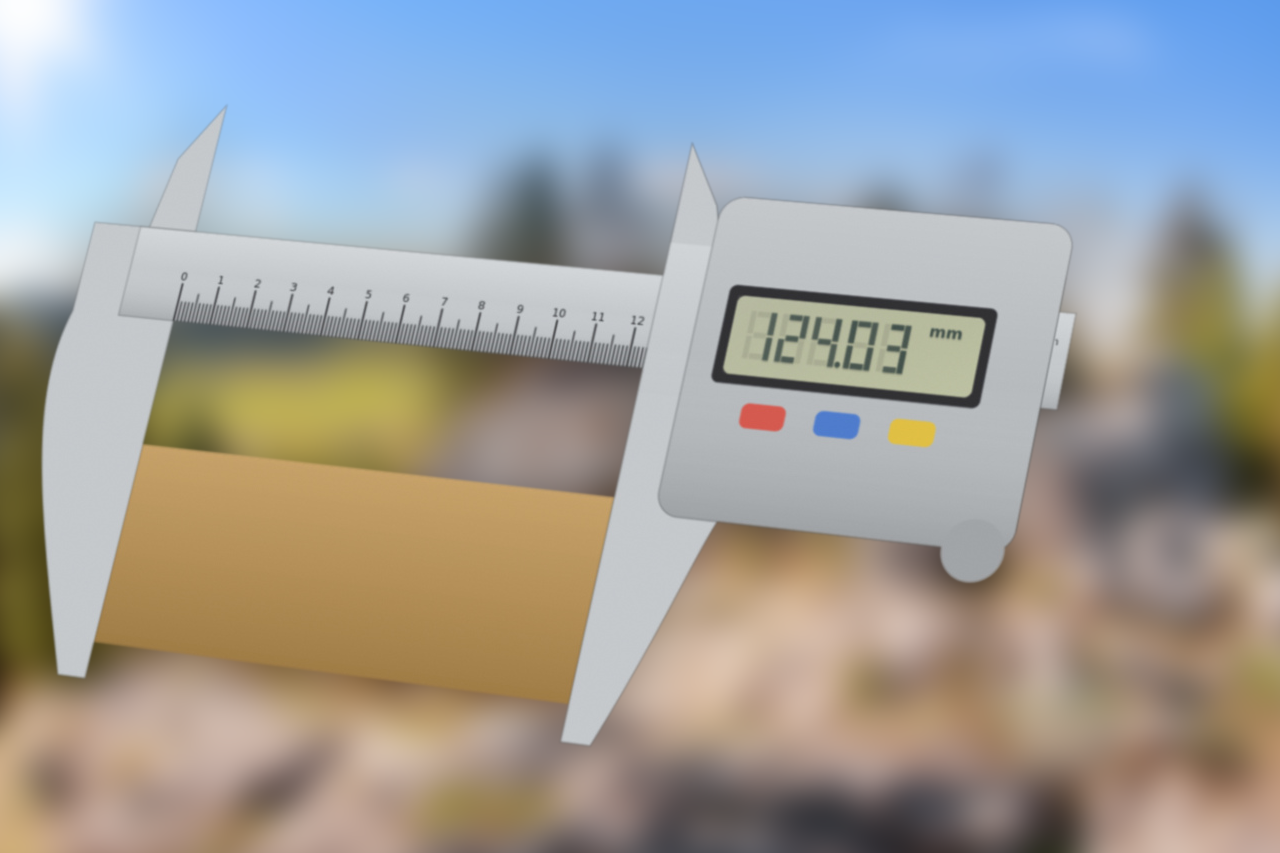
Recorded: 124.03 mm
